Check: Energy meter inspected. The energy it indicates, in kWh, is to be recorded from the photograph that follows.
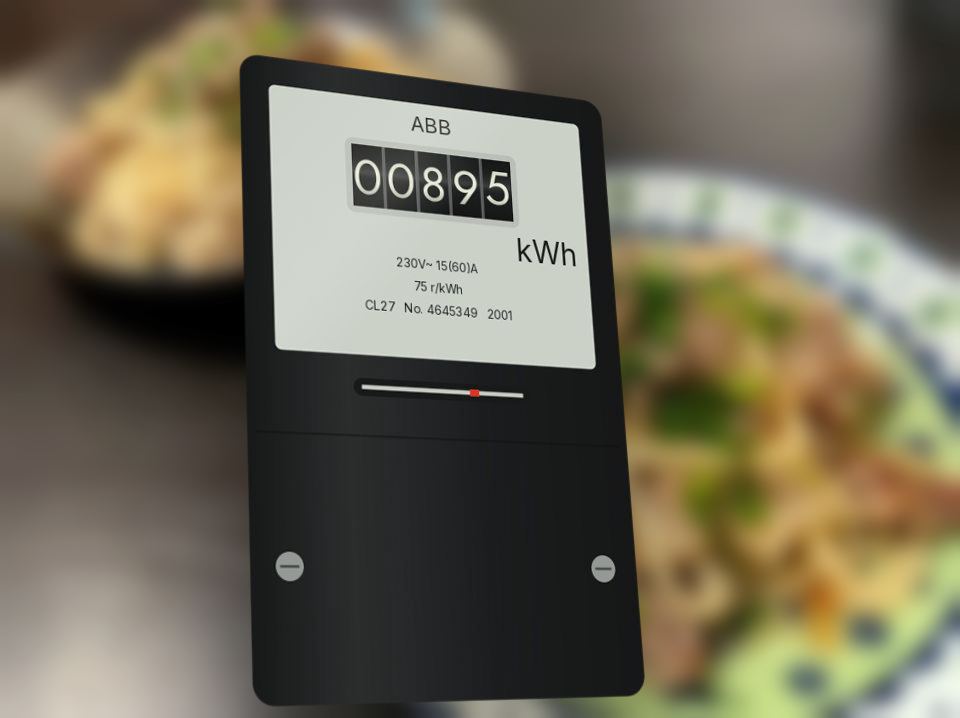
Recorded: 895 kWh
